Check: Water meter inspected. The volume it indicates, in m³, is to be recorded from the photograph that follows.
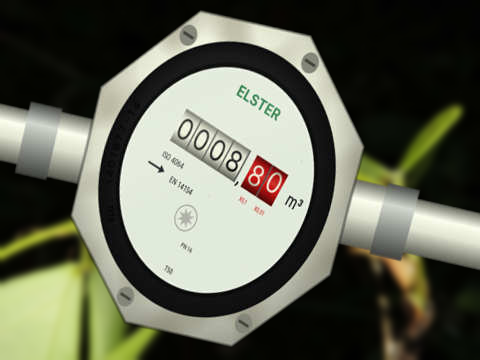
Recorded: 8.80 m³
